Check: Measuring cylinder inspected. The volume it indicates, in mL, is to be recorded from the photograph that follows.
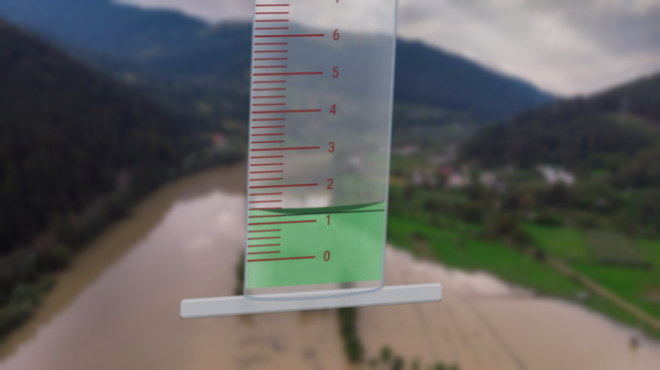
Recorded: 1.2 mL
